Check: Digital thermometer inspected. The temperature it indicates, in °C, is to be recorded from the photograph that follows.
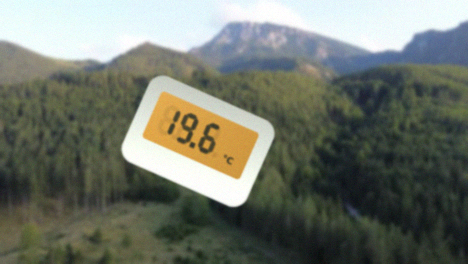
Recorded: 19.6 °C
